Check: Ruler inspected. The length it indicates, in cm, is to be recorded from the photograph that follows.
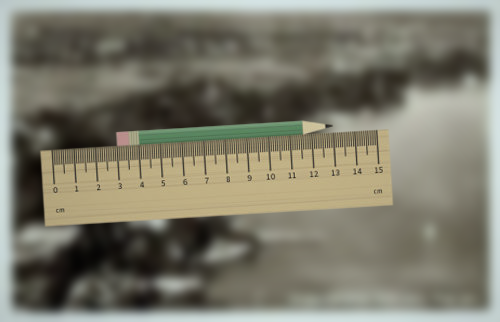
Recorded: 10 cm
